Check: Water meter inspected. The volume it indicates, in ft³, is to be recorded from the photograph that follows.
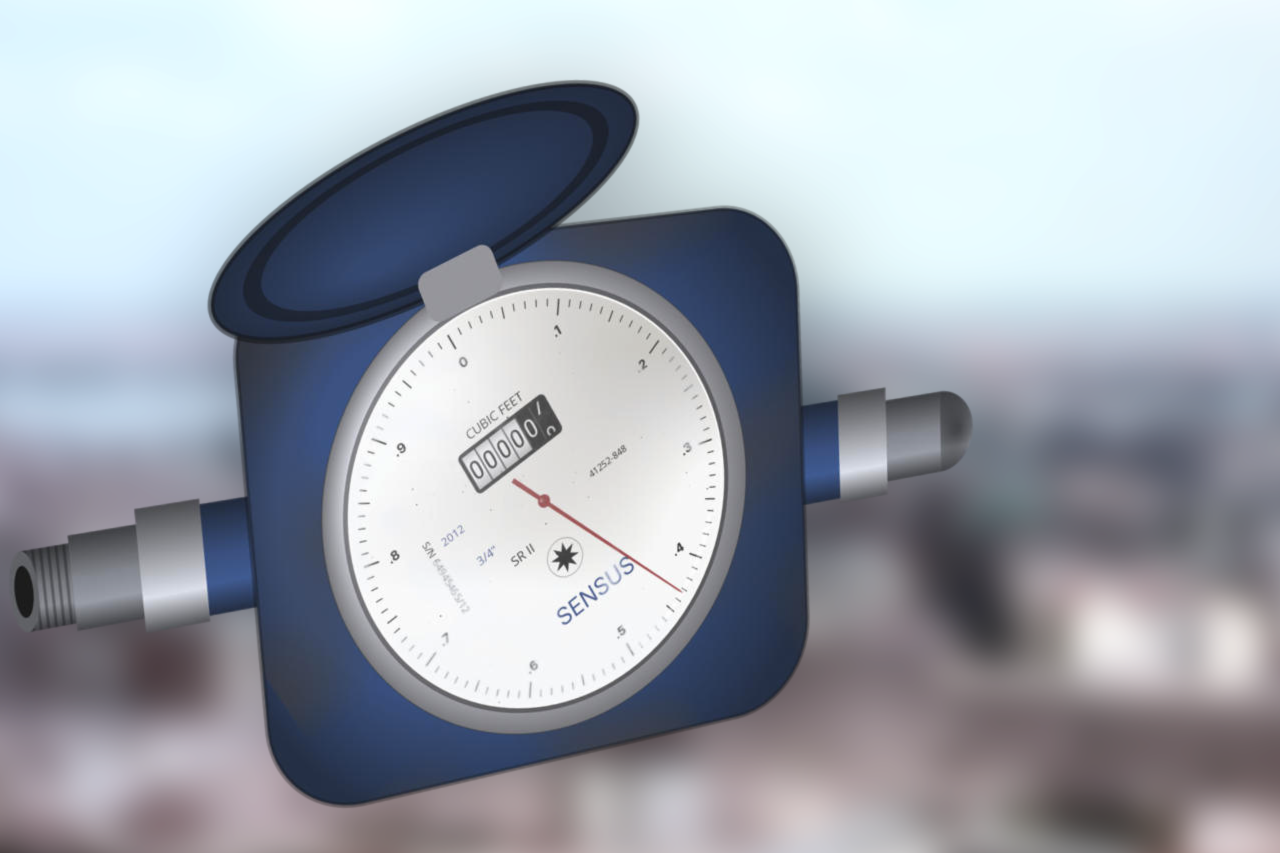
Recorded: 7.43 ft³
